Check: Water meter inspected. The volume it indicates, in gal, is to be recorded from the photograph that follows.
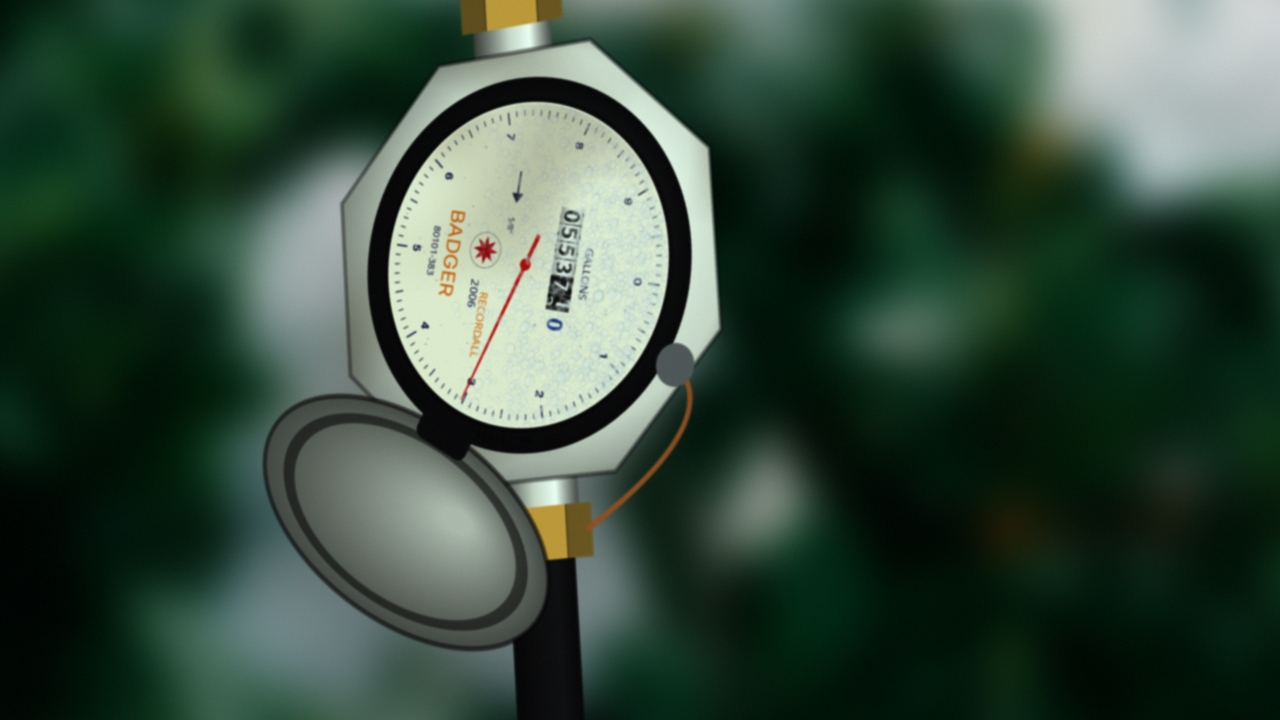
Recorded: 553713.0 gal
